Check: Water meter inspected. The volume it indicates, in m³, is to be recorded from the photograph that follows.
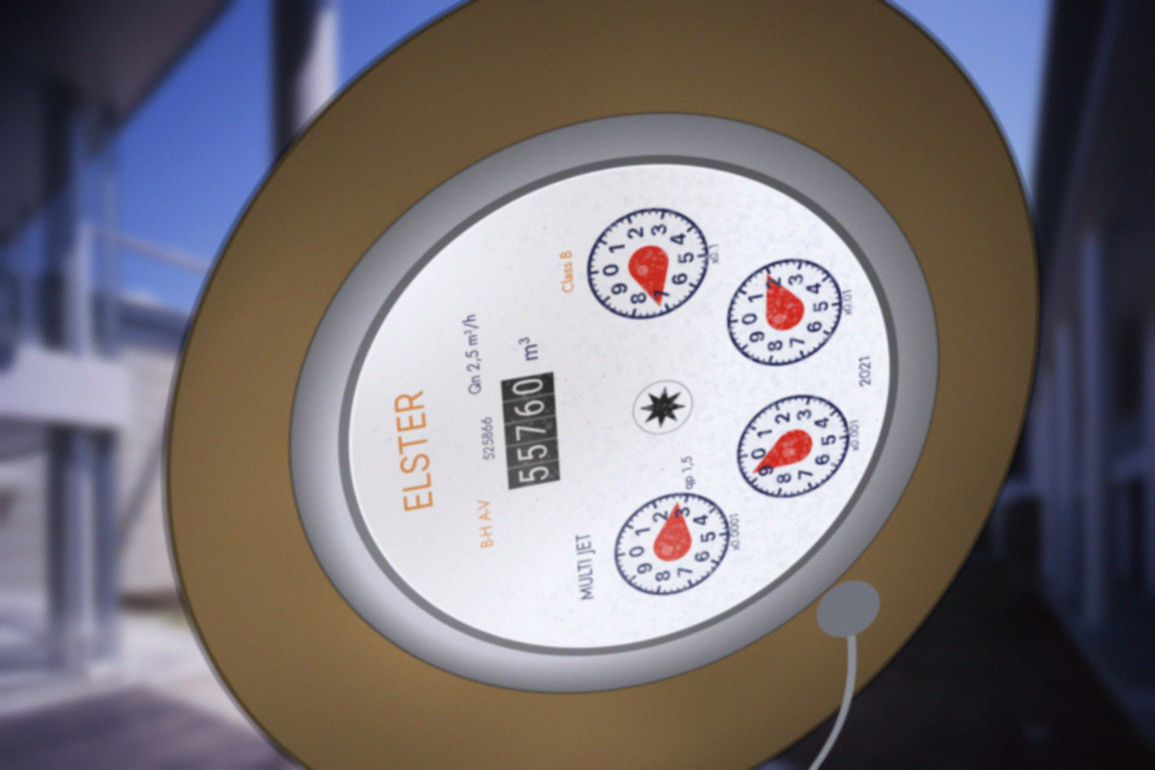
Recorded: 55760.7192 m³
